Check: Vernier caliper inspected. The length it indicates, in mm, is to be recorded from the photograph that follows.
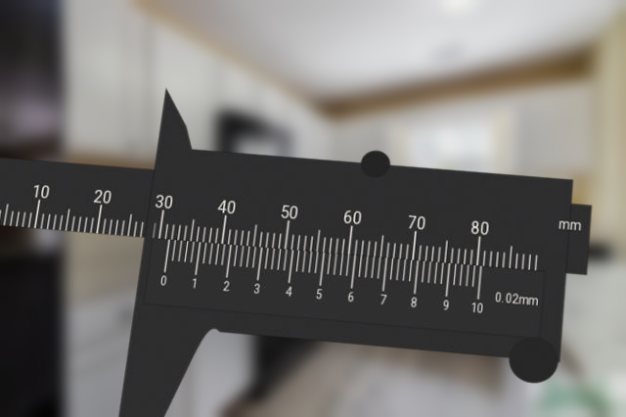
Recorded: 31.6 mm
